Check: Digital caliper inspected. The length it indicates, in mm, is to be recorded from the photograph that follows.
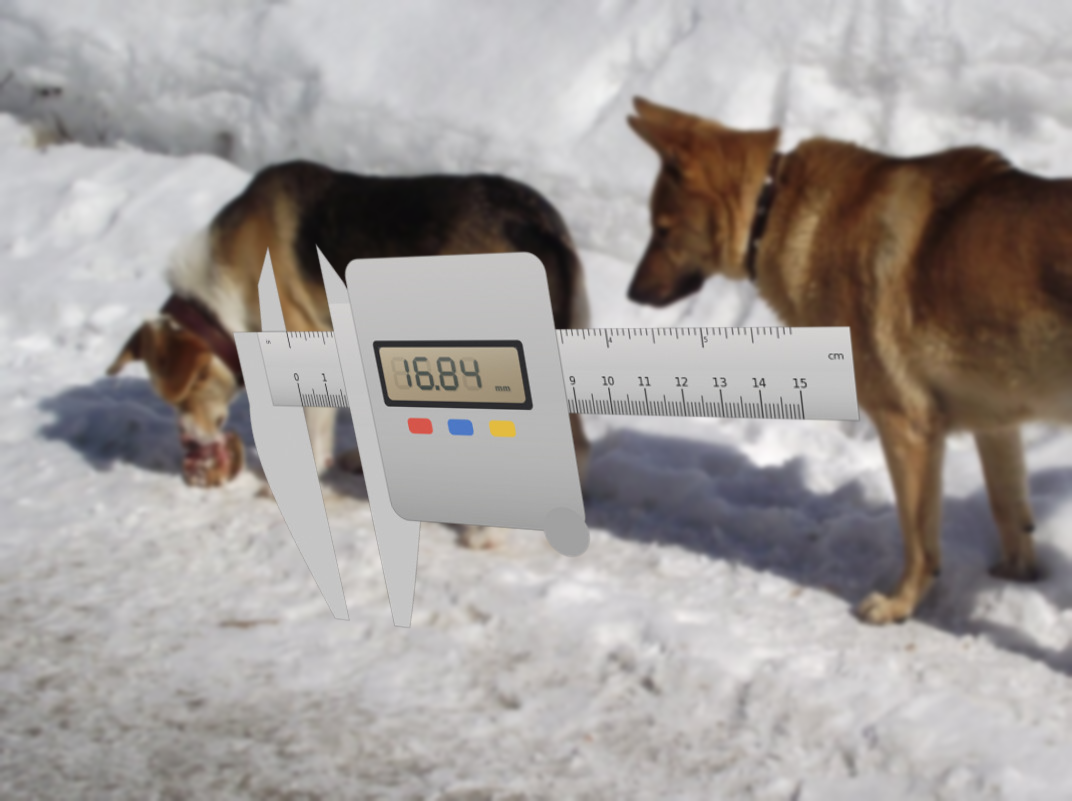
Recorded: 16.84 mm
